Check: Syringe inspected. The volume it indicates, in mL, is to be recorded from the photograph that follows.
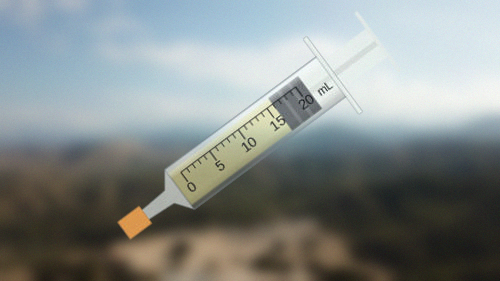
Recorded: 16 mL
